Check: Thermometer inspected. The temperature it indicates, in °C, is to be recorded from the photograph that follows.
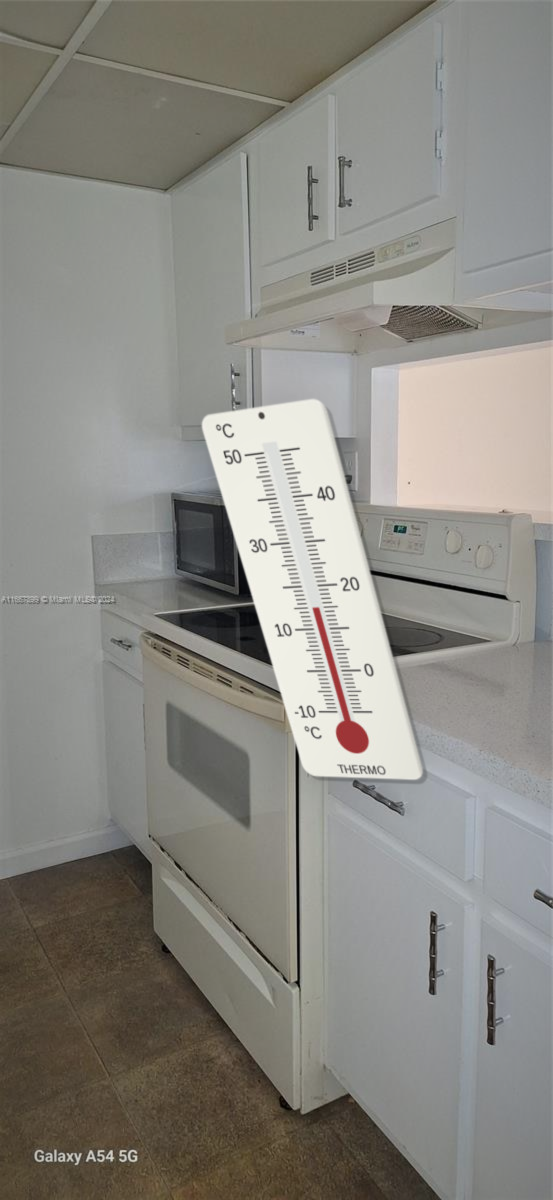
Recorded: 15 °C
